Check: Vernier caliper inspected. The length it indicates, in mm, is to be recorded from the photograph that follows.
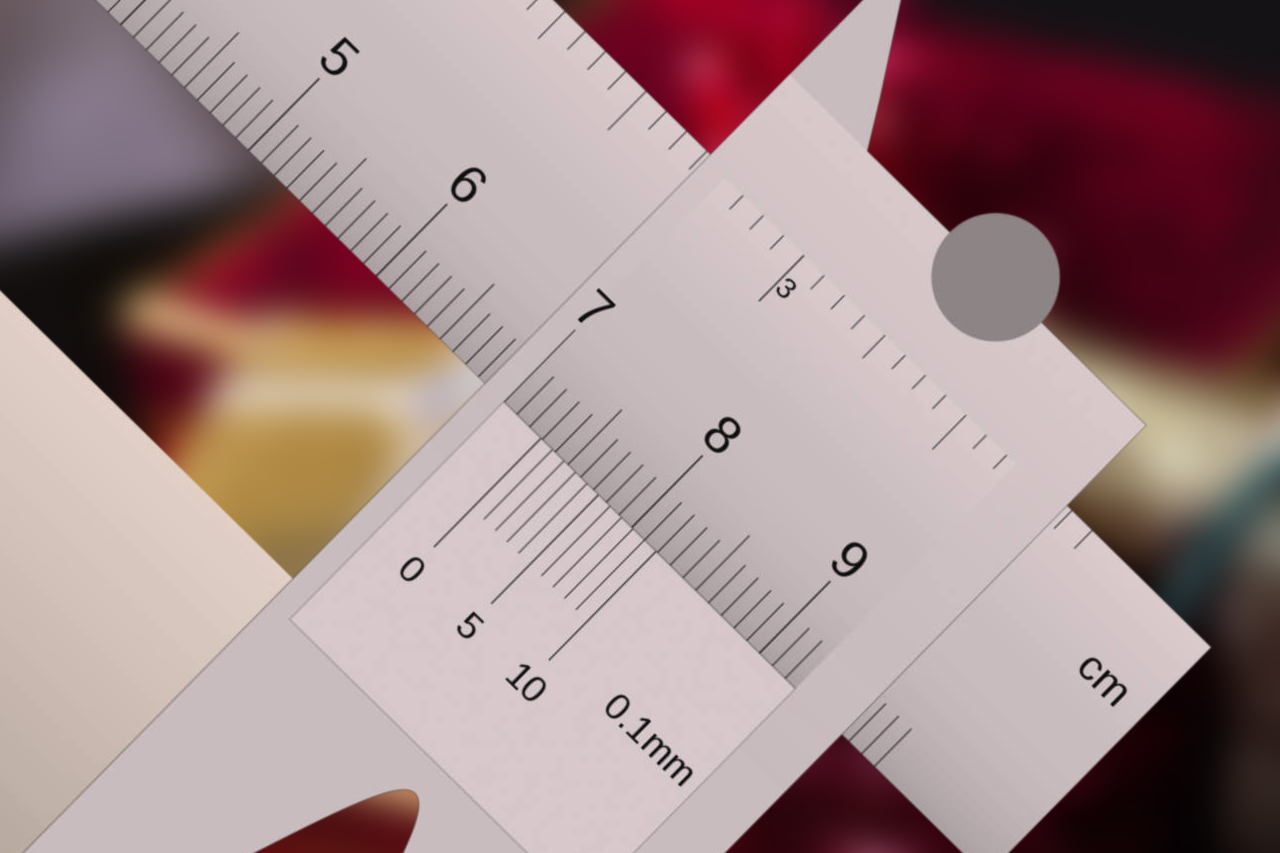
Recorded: 72.9 mm
